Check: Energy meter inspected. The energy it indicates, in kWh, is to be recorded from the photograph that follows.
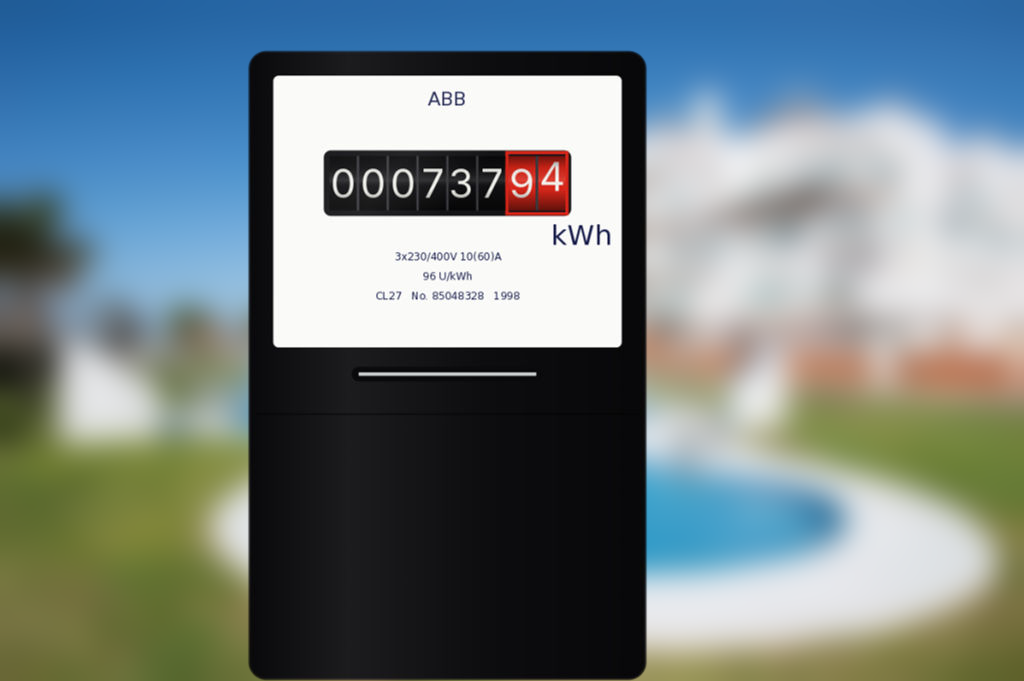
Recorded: 737.94 kWh
